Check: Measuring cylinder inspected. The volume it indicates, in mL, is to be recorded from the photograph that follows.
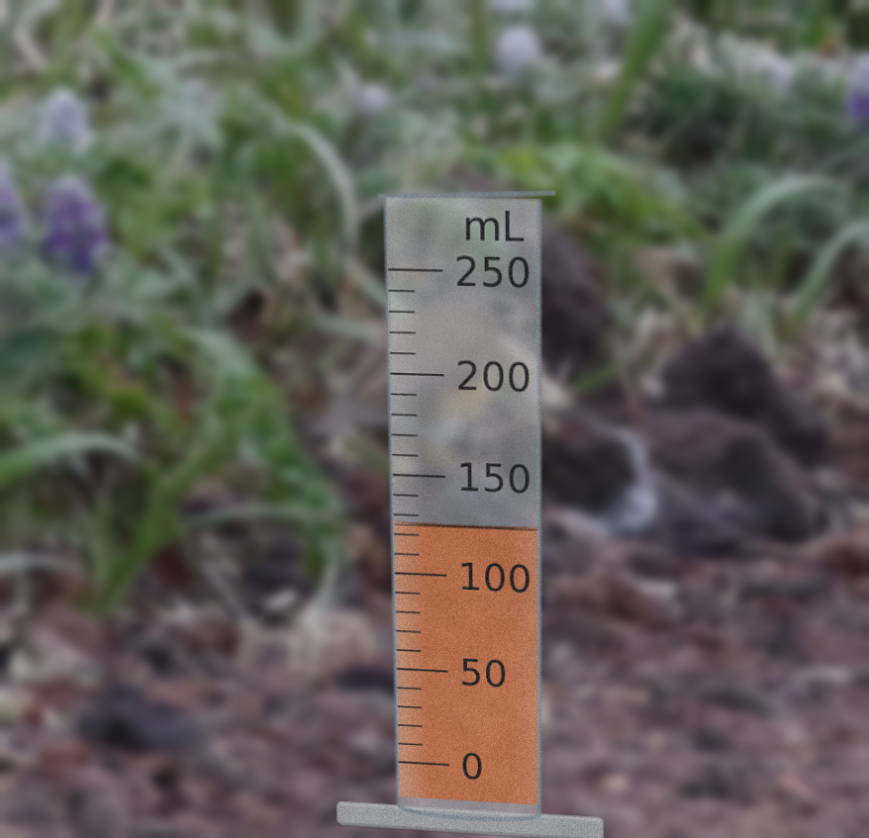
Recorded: 125 mL
